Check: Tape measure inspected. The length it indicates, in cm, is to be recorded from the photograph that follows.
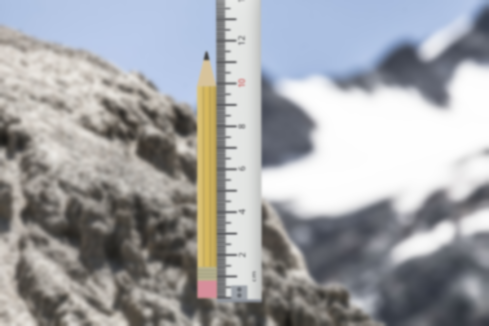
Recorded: 11.5 cm
